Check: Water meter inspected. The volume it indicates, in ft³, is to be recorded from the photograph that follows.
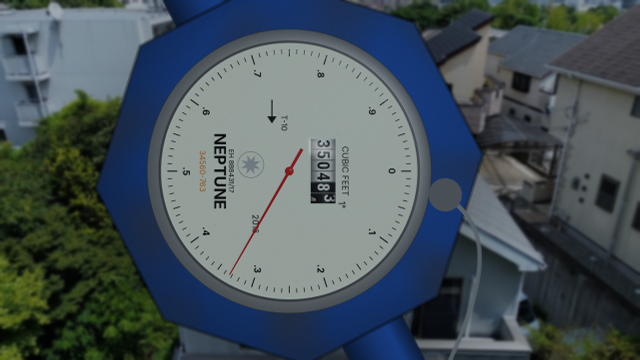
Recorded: 350483.33 ft³
